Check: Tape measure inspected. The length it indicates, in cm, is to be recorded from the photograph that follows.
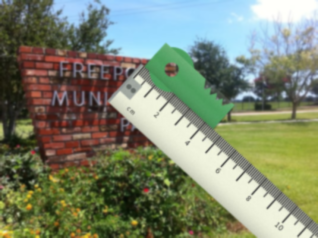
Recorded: 4.5 cm
